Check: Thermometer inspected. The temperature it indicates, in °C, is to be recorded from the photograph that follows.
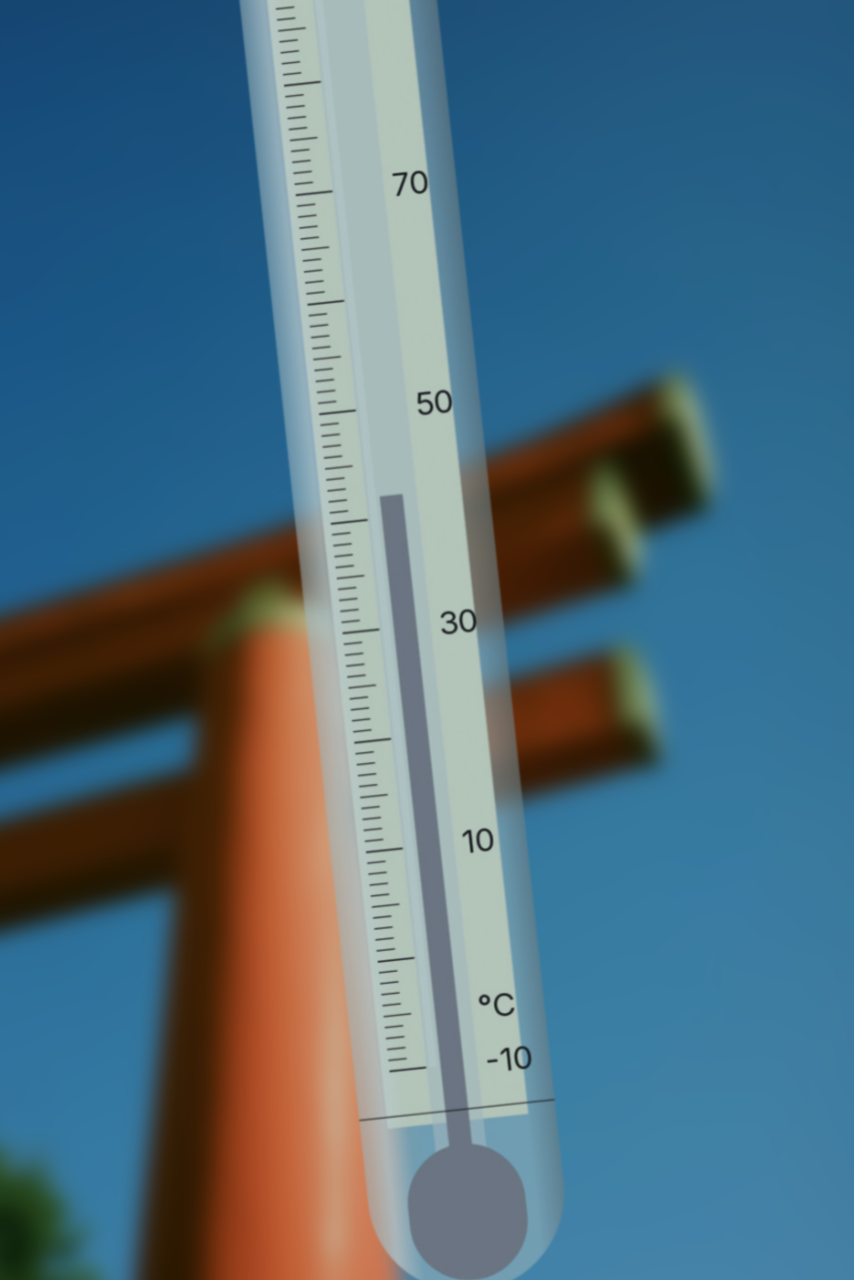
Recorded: 42 °C
